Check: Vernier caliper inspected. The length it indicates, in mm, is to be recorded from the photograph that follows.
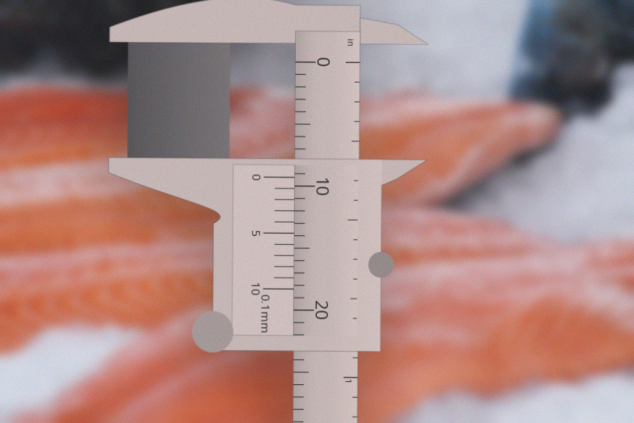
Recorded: 9.3 mm
